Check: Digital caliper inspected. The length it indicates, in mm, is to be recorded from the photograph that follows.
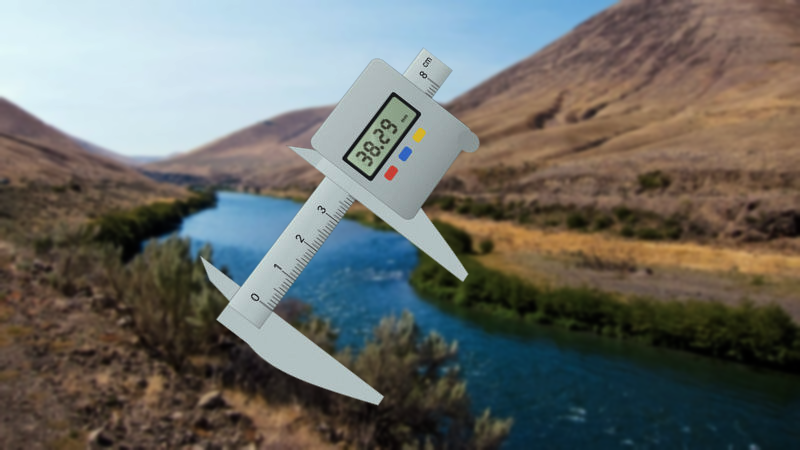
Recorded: 38.29 mm
